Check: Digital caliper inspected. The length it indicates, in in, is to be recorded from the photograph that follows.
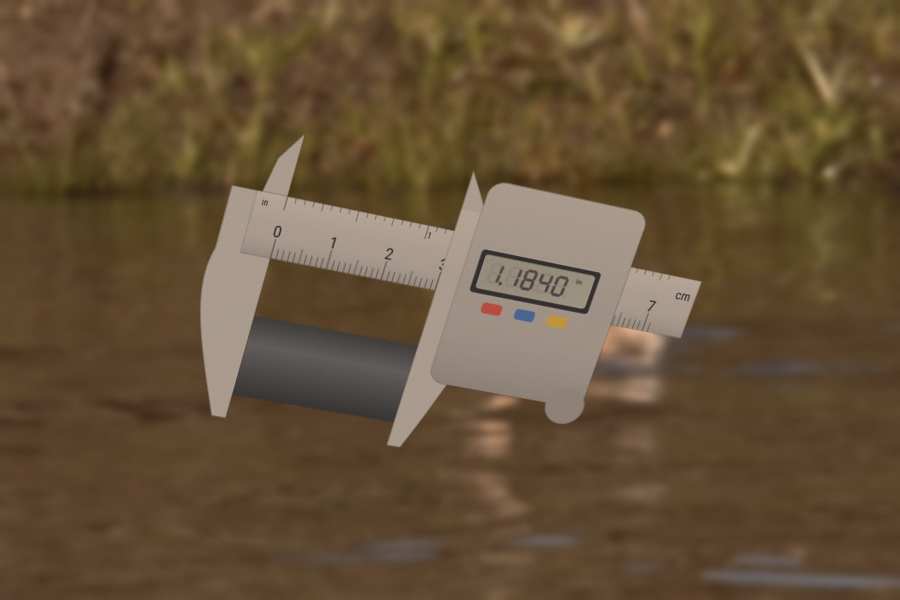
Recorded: 1.1840 in
